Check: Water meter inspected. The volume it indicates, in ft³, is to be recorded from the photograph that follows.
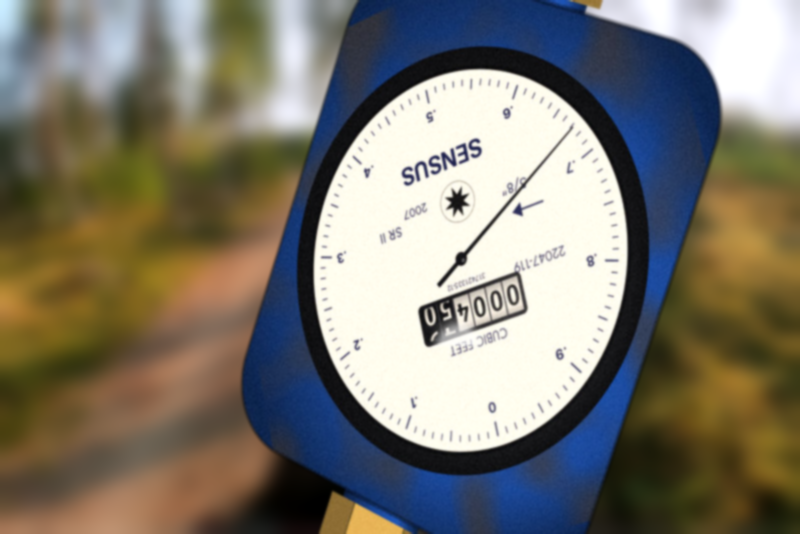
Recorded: 449.67 ft³
